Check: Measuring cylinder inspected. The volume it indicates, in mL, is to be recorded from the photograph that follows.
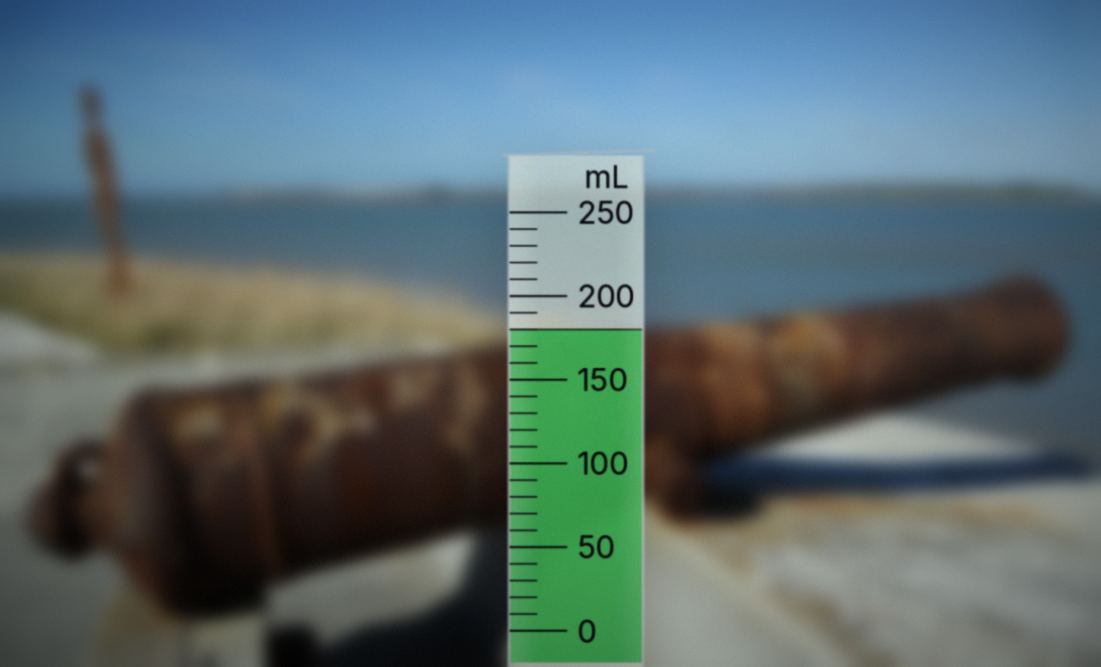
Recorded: 180 mL
